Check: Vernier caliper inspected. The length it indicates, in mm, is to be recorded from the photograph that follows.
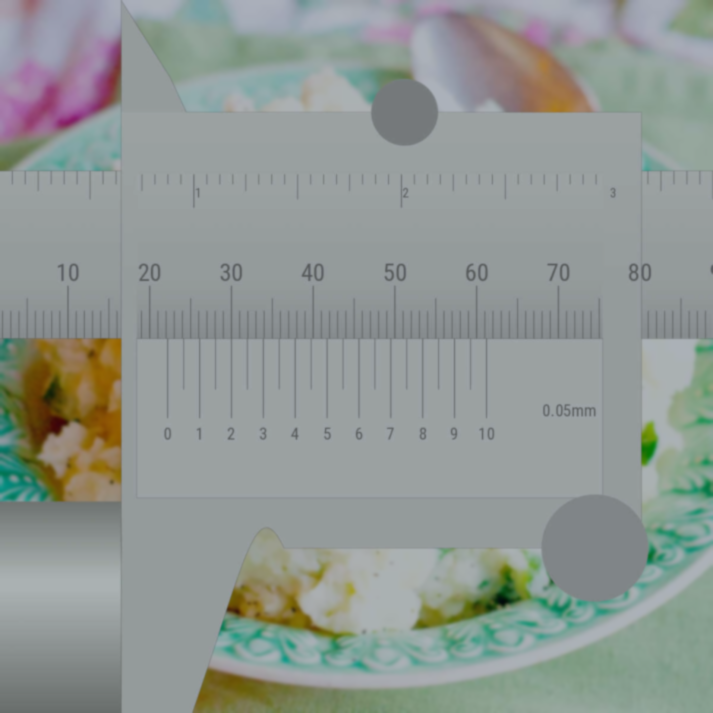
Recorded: 22.2 mm
